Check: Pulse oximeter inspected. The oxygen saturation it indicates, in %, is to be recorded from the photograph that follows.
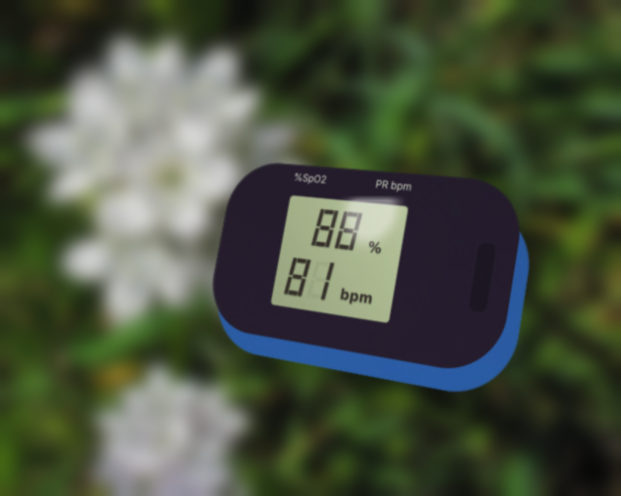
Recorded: 88 %
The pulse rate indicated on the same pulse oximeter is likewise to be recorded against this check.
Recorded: 81 bpm
